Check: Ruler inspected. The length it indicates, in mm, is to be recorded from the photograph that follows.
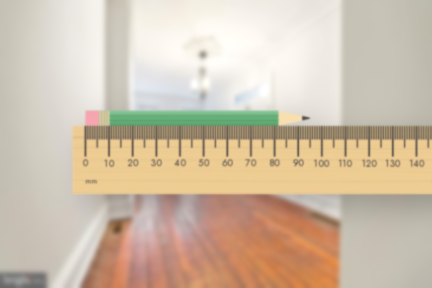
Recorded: 95 mm
